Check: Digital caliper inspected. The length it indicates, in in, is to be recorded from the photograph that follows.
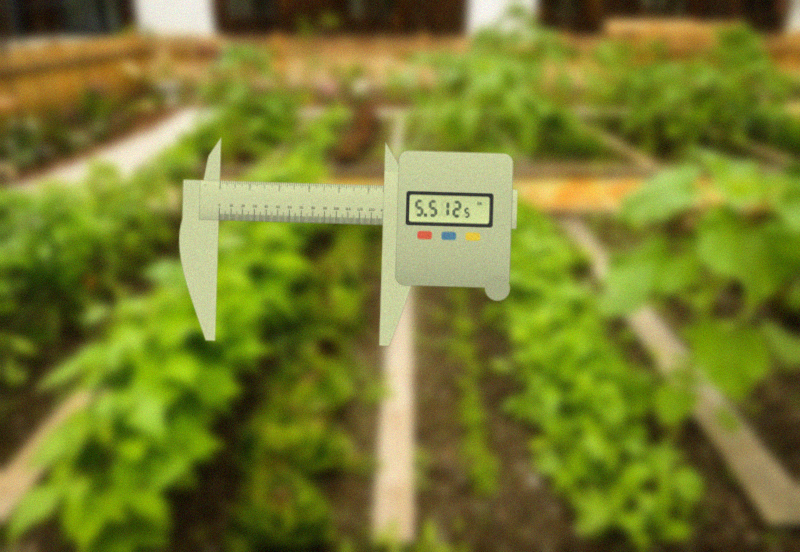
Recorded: 5.5125 in
